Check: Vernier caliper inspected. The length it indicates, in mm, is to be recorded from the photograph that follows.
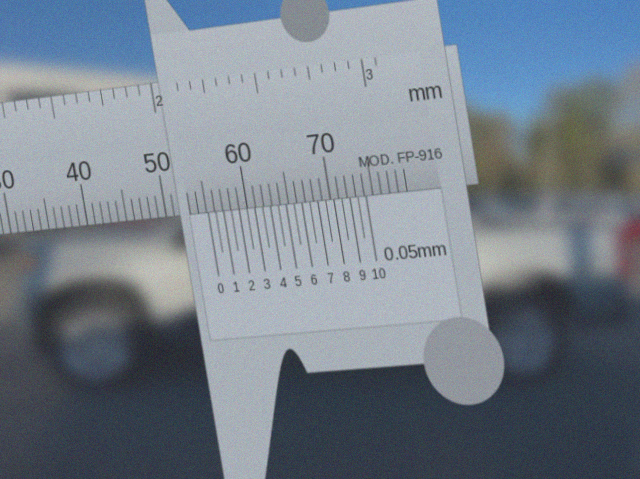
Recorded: 55.2 mm
